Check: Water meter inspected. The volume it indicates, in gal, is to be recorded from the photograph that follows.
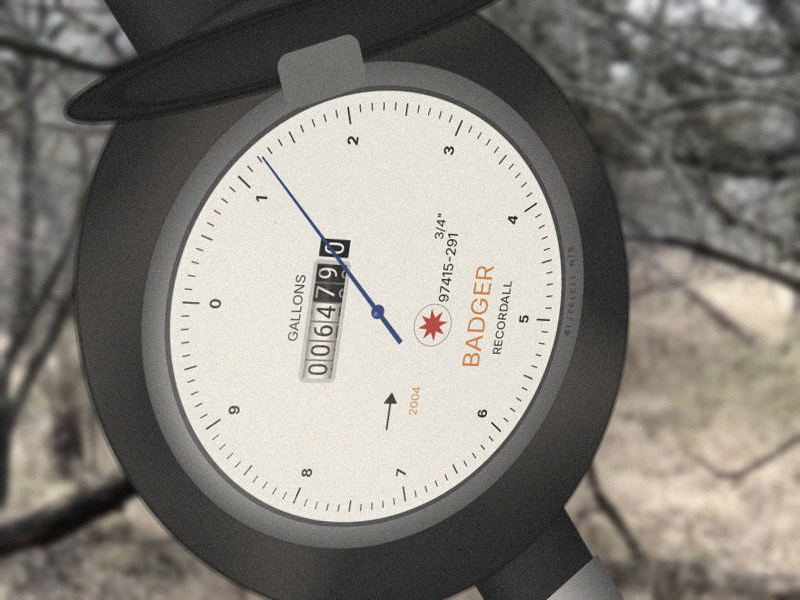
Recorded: 64791.2 gal
